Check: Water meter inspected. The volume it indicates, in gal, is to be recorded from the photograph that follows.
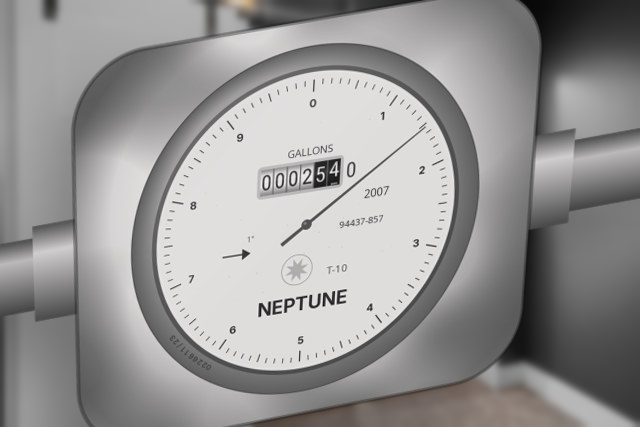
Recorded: 2541.5 gal
